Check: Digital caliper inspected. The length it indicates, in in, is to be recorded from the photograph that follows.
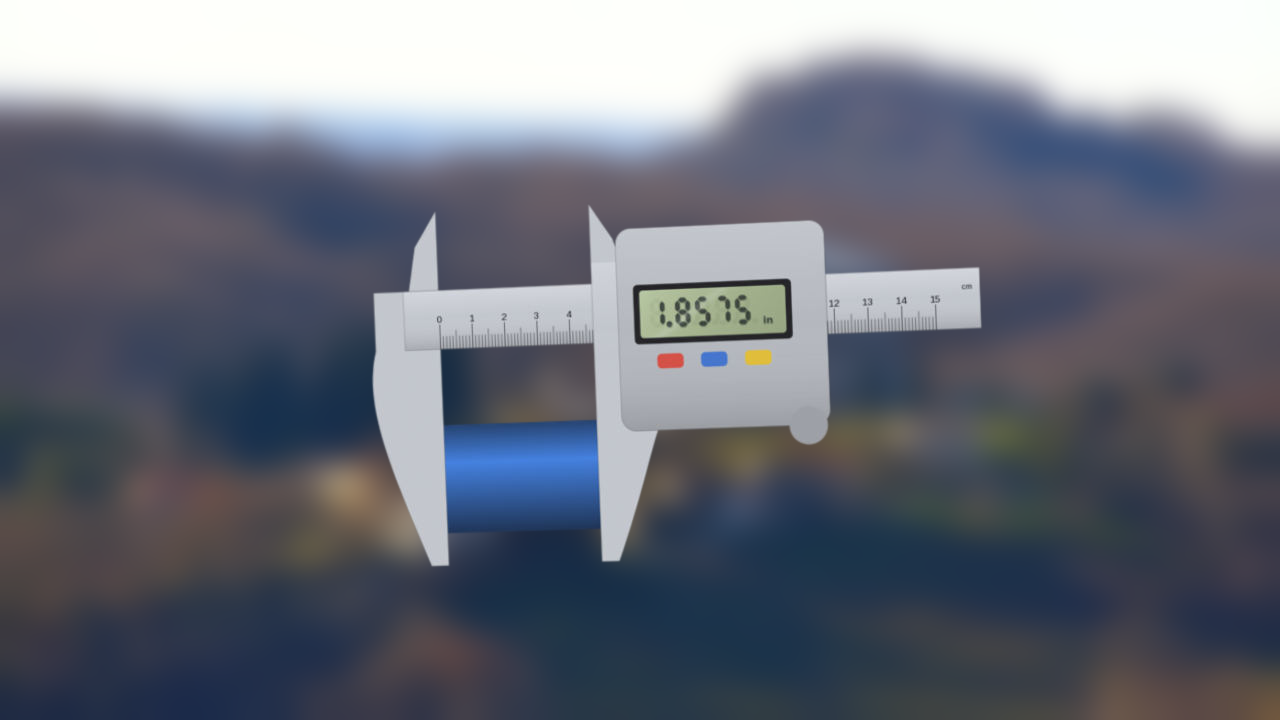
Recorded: 1.8575 in
